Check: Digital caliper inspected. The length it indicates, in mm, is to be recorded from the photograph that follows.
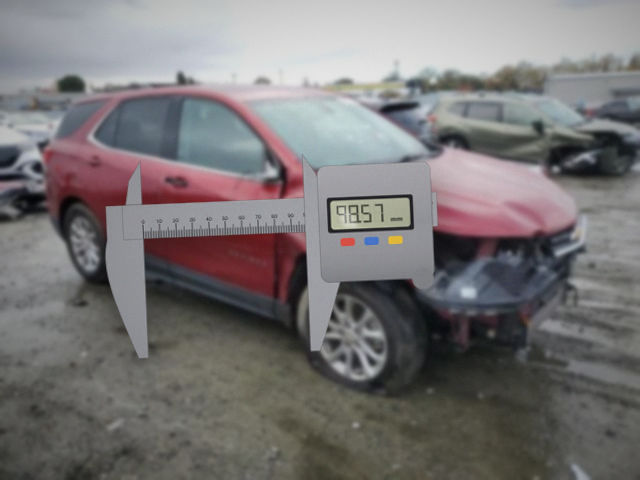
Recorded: 98.57 mm
